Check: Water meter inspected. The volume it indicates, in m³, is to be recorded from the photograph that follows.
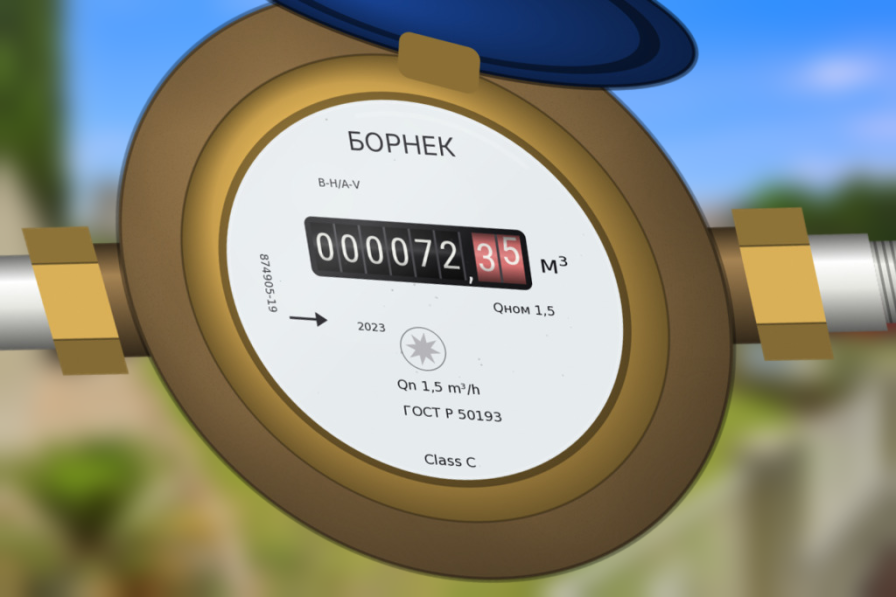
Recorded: 72.35 m³
